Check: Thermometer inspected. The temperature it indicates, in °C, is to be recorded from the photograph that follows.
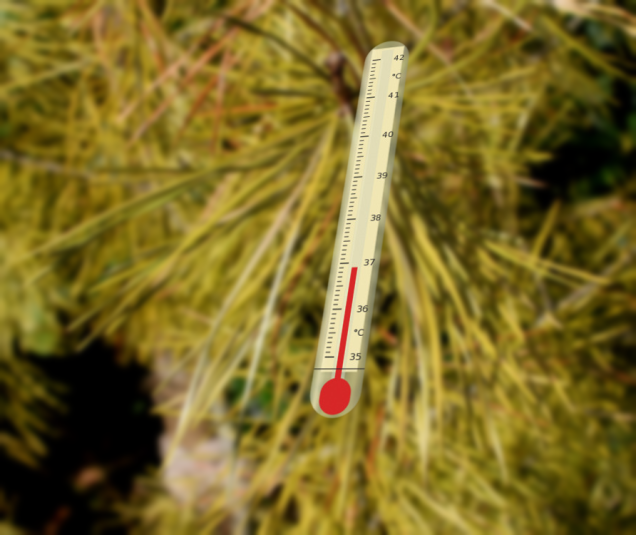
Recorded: 36.9 °C
